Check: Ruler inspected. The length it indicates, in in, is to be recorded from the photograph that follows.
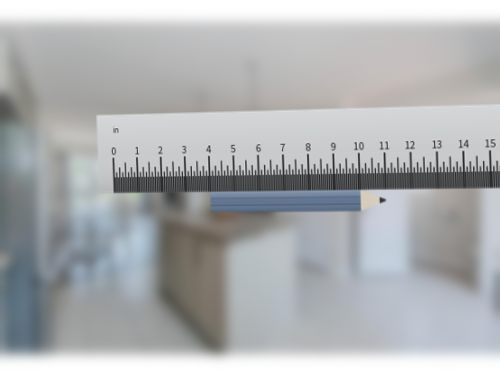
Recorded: 7 in
